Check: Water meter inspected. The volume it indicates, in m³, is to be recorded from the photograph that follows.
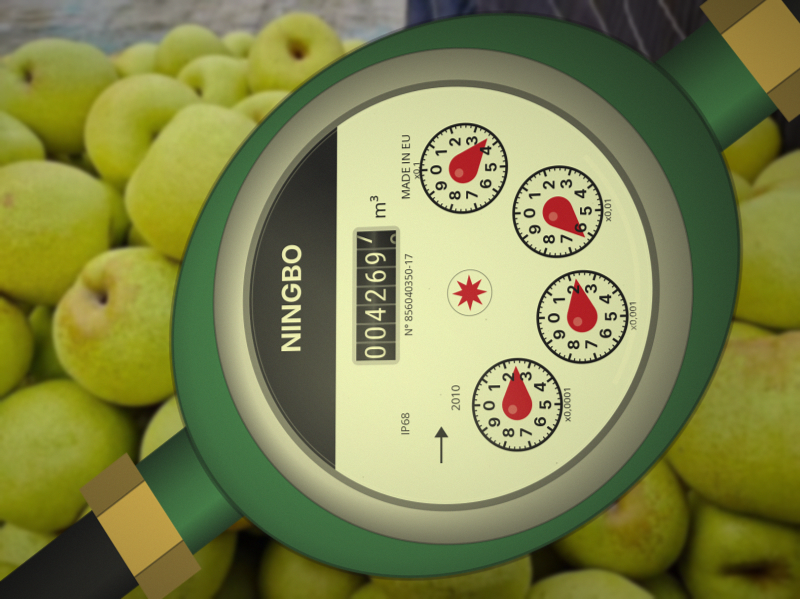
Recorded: 42697.3622 m³
